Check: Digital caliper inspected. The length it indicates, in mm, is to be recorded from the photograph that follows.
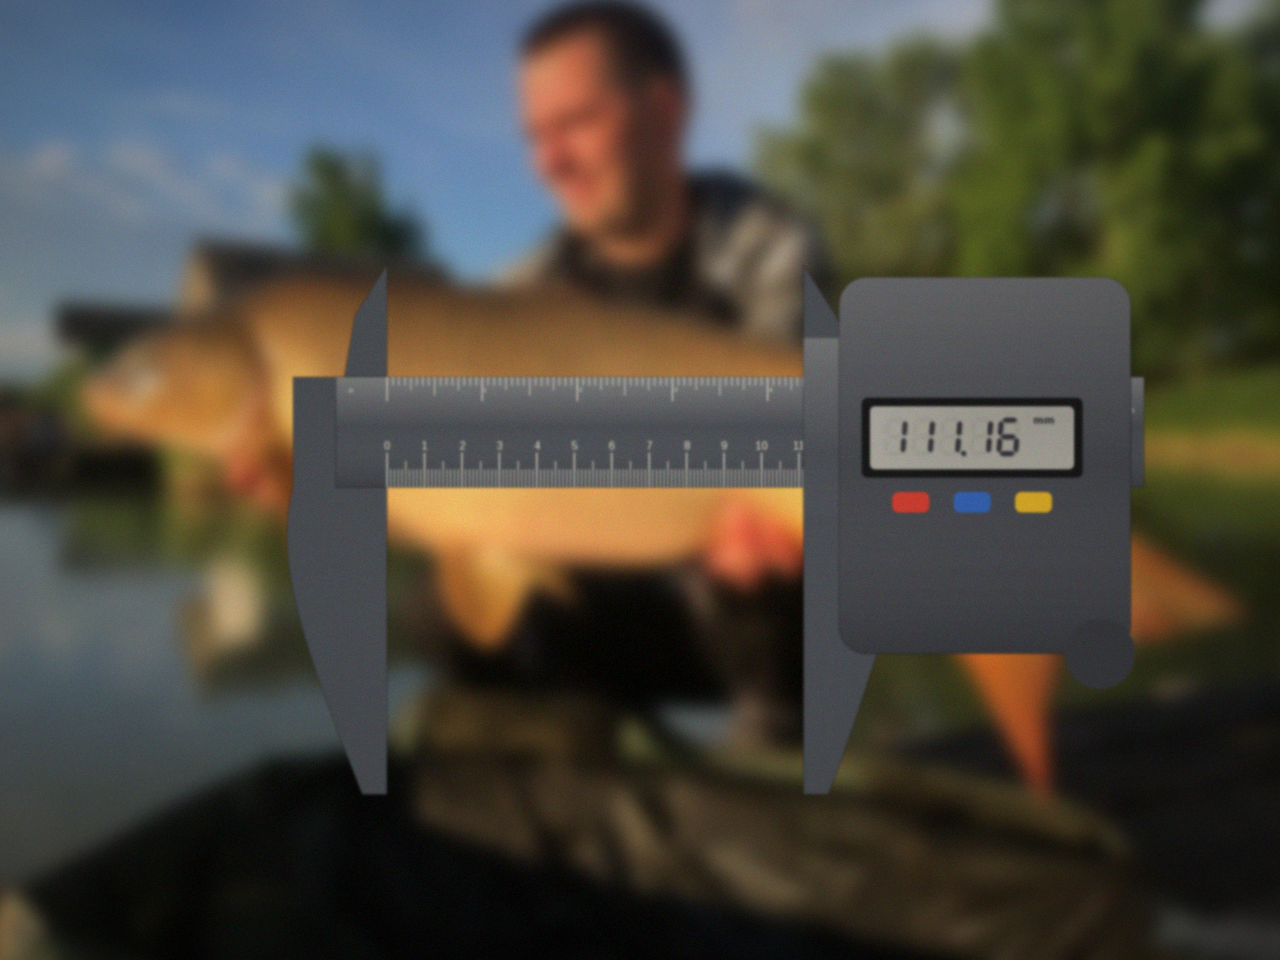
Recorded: 111.16 mm
